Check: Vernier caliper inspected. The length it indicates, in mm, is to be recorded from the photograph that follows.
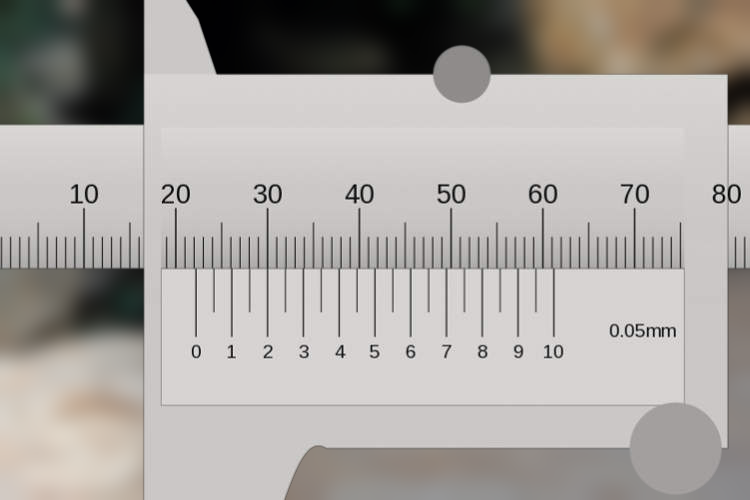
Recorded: 22.2 mm
